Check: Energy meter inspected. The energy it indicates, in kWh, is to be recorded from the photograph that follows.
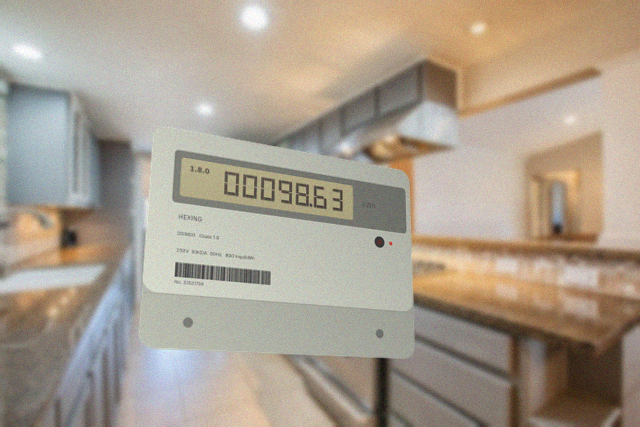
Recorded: 98.63 kWh
